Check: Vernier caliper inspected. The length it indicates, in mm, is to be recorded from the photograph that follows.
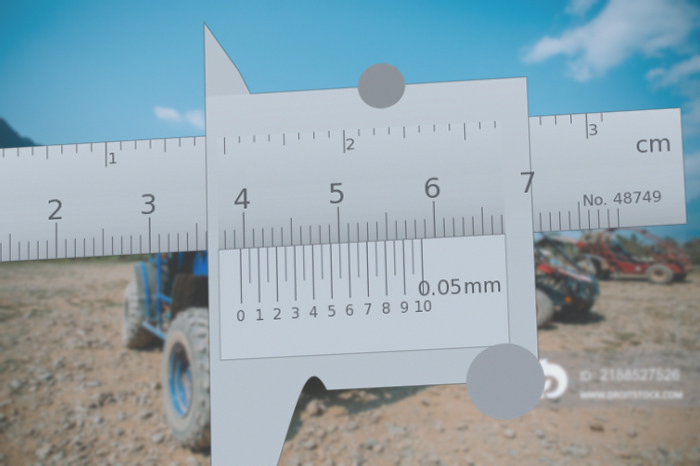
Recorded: 39.6 mm
